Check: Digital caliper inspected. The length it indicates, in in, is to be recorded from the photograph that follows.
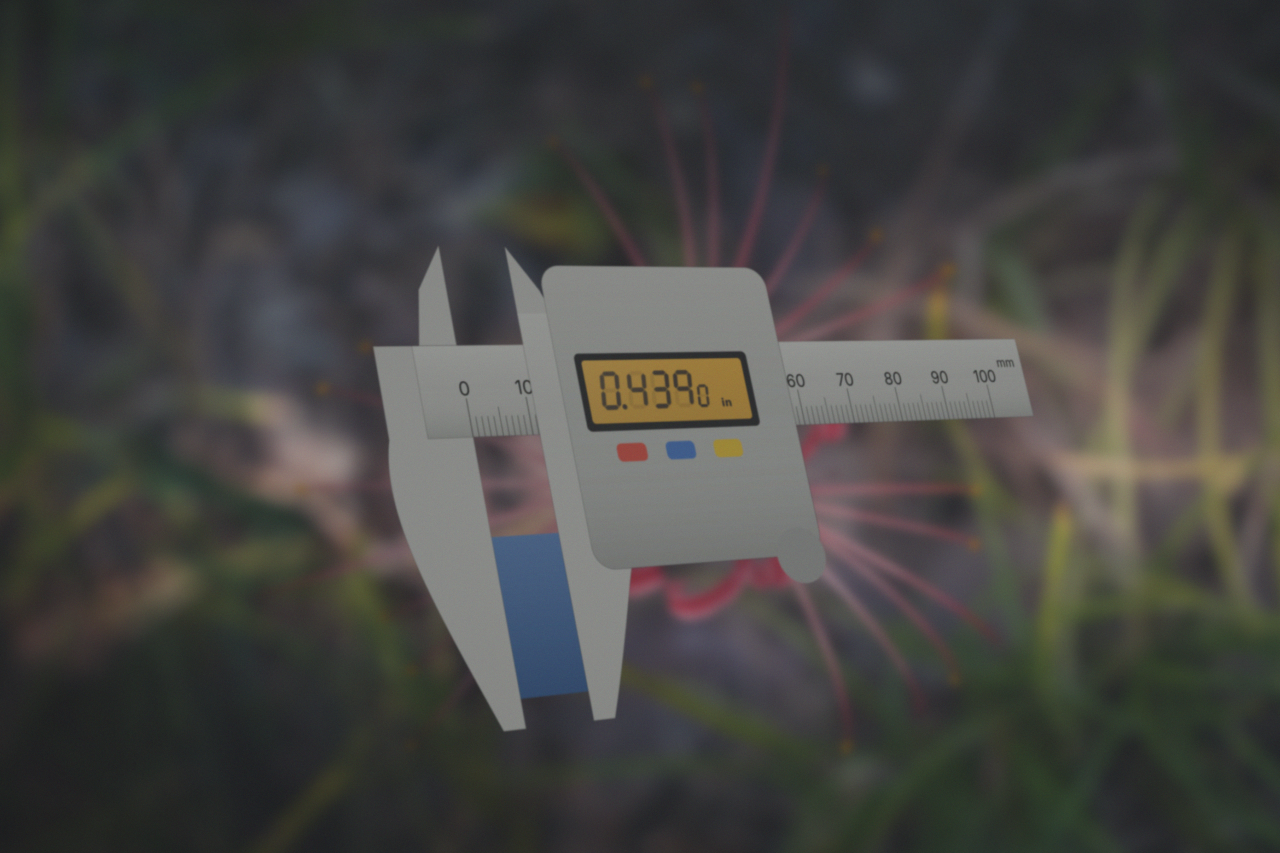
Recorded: 0.4390 in
